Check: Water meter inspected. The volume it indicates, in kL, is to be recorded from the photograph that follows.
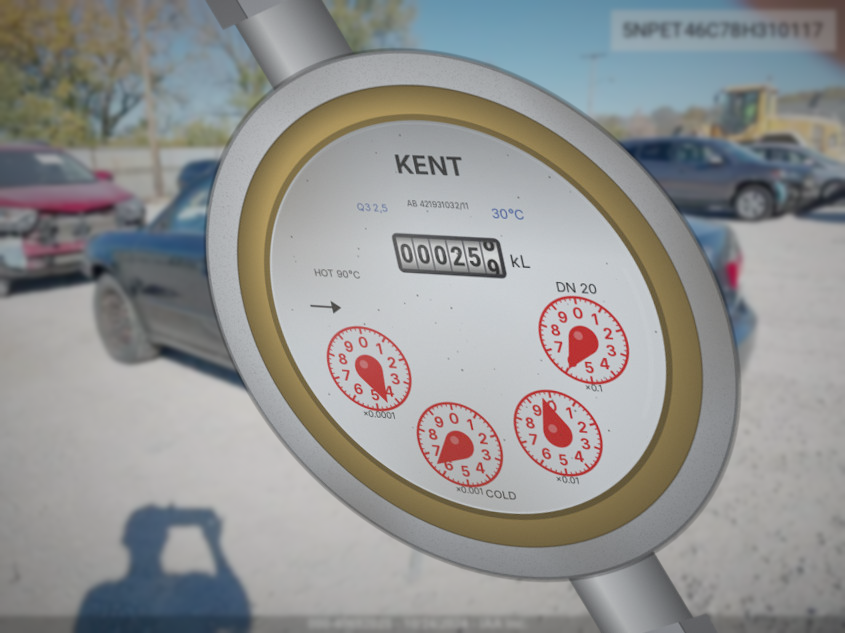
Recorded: 258.5964 kL
